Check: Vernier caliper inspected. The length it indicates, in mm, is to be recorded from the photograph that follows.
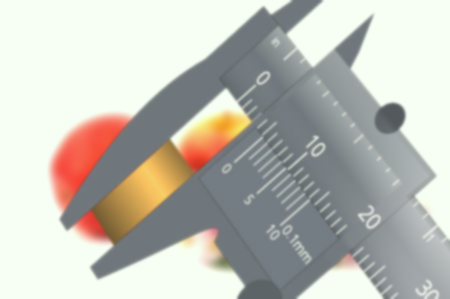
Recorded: 5.2 mm
